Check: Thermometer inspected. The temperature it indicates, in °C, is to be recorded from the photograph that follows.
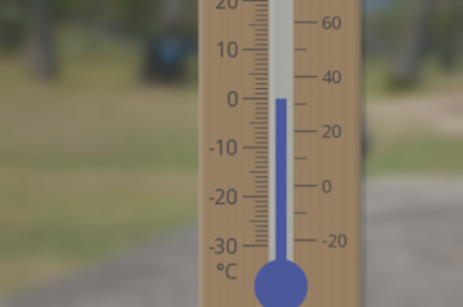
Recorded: 0 °C
